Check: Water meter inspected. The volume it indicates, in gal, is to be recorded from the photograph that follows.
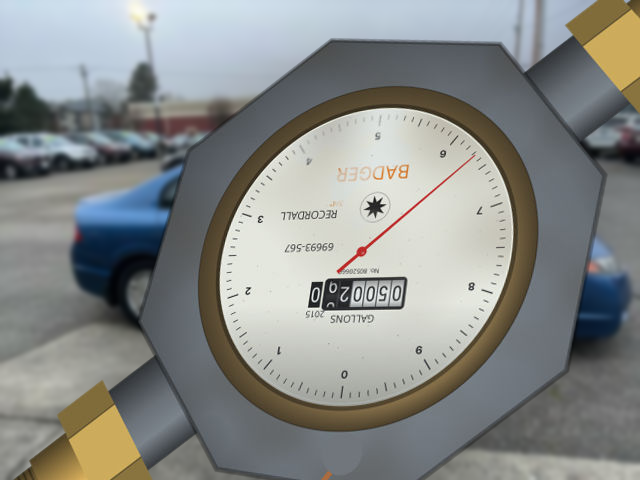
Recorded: 500286.3 gal
